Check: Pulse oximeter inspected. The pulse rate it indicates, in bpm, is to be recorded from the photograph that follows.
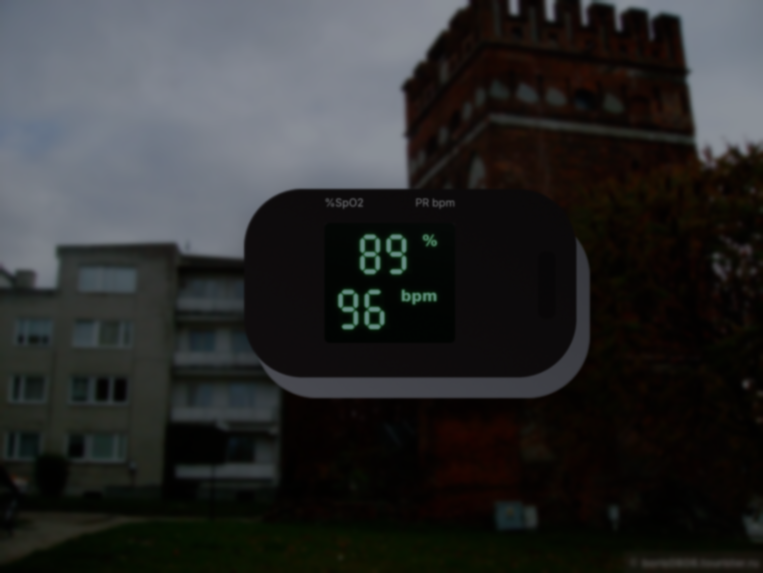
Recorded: 96 bpm
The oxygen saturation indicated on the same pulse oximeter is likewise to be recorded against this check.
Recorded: 89 %
